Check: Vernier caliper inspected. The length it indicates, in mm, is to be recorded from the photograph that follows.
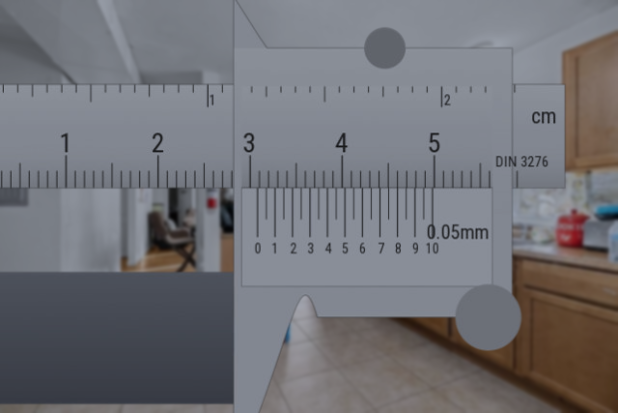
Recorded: 30.8 mm
